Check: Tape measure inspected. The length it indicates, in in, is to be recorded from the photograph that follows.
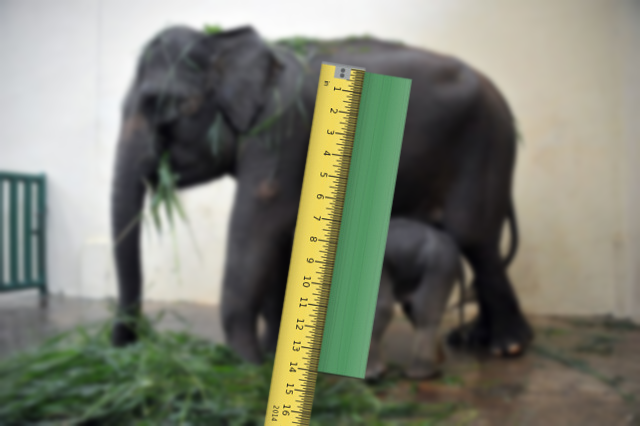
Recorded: 14 in
